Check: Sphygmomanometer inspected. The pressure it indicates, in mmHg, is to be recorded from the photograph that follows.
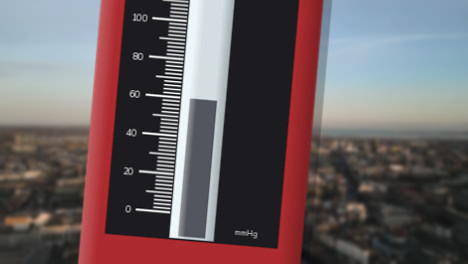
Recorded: 60 mmHg
